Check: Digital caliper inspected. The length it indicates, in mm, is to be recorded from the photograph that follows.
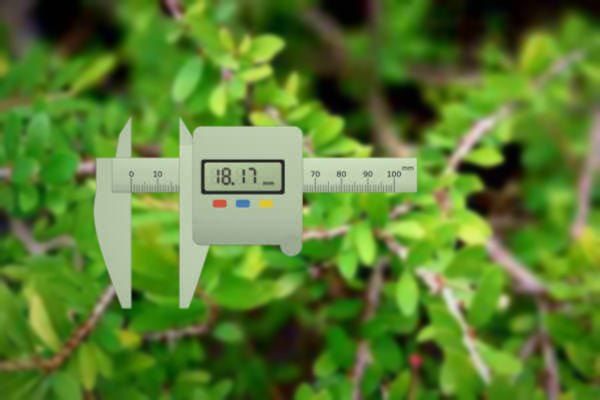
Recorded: 18.17 mm
